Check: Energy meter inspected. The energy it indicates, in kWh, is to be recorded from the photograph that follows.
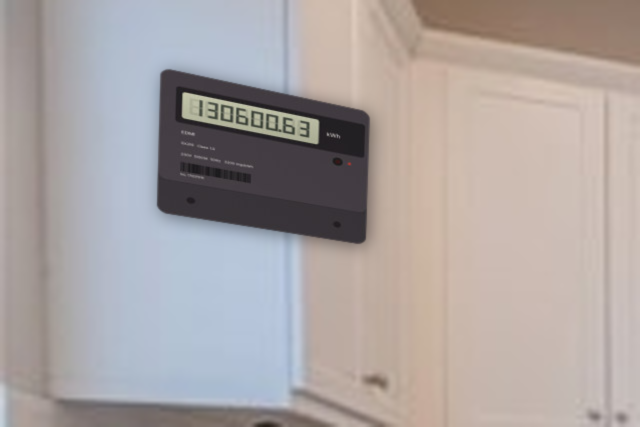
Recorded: 130600.63 kWh
